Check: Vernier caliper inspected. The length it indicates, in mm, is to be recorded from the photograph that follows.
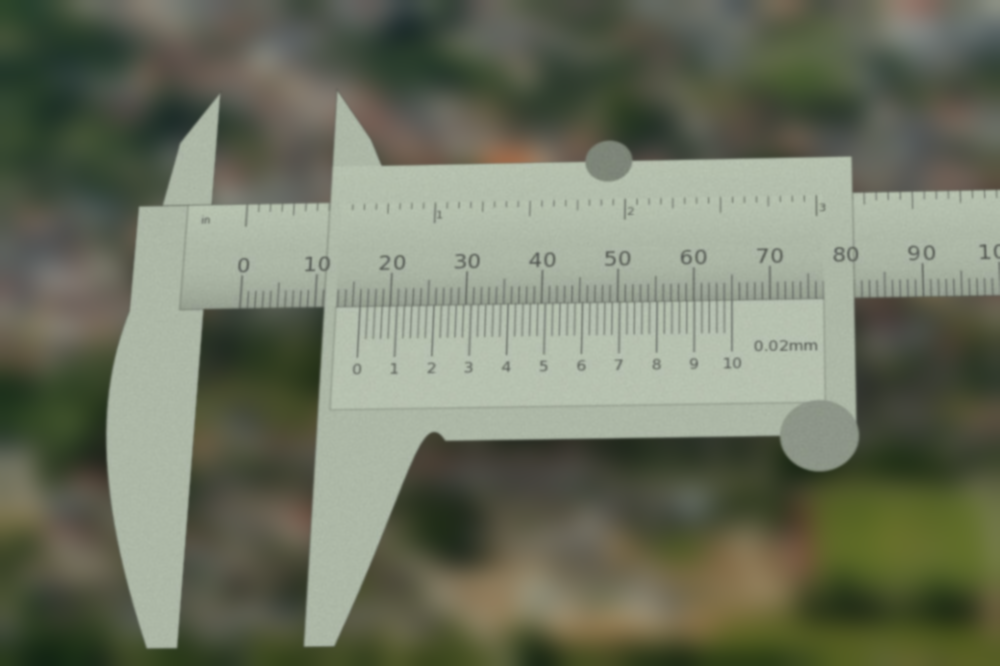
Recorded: 16.0 mm
